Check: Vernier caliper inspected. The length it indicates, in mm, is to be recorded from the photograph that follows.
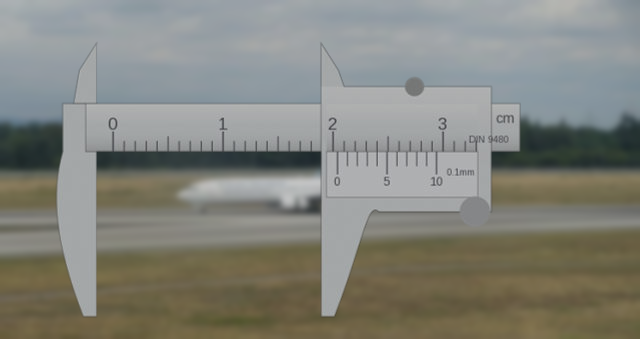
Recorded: 20.4 mm
